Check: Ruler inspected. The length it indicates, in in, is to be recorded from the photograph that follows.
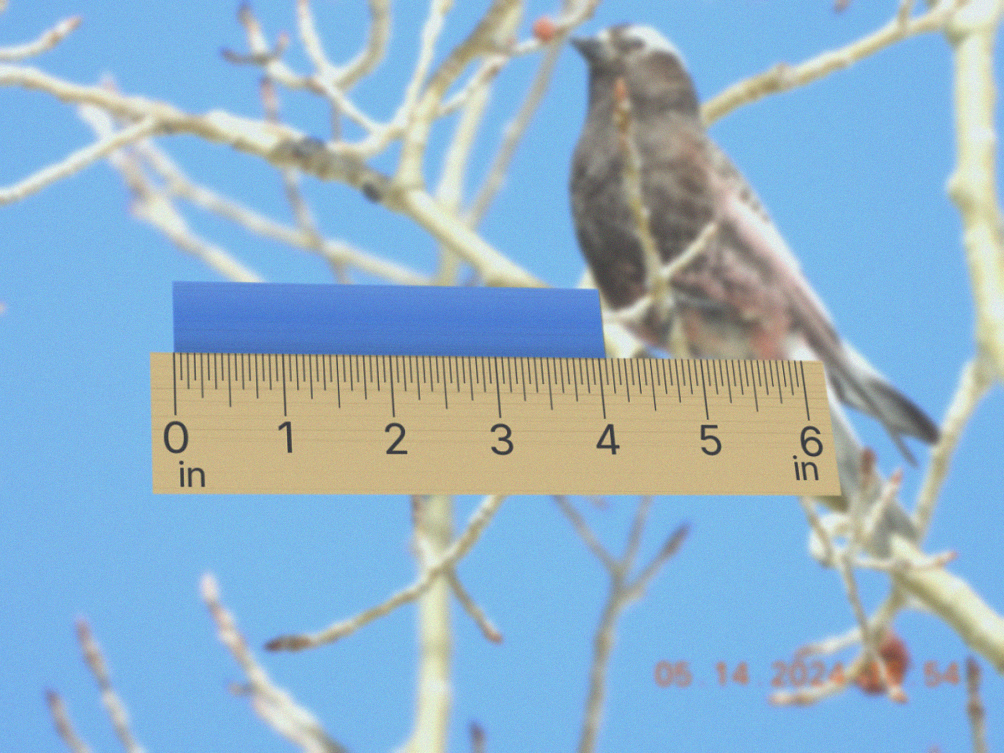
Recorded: 4.0625 in
